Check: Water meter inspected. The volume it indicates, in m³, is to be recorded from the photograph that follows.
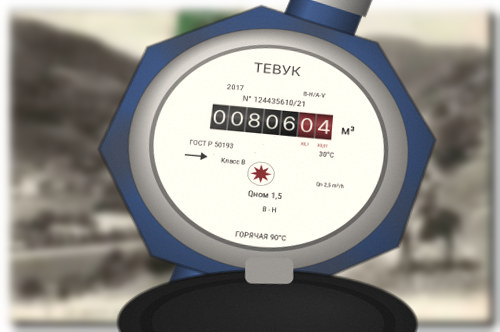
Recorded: 806.04 m³
